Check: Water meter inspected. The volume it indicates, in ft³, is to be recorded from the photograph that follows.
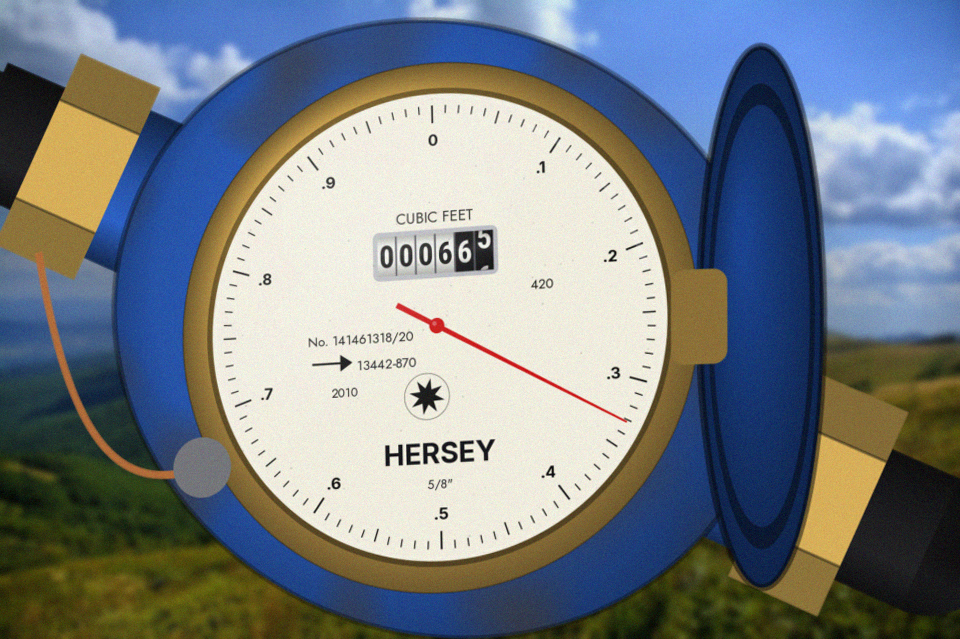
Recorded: 665.33 ft³
